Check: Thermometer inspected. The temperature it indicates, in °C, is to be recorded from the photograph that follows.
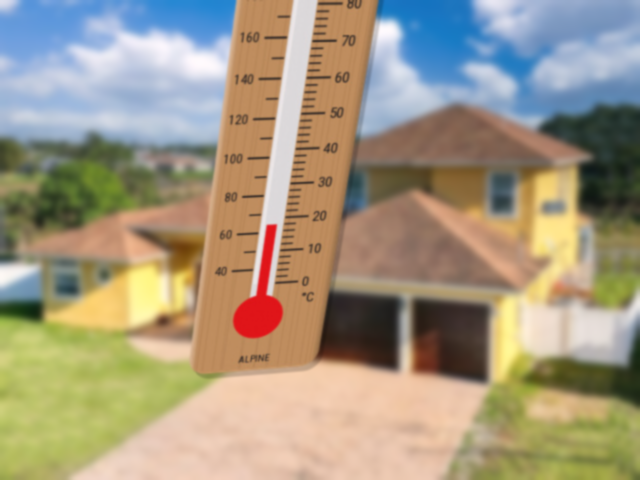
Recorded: 18 °C
